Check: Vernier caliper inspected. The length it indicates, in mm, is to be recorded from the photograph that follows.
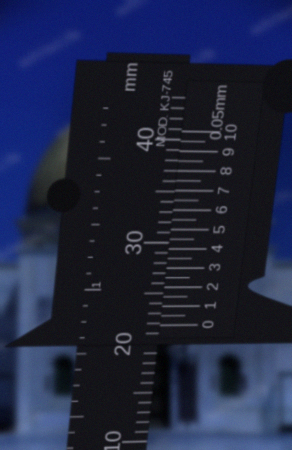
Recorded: 21.8 mm
